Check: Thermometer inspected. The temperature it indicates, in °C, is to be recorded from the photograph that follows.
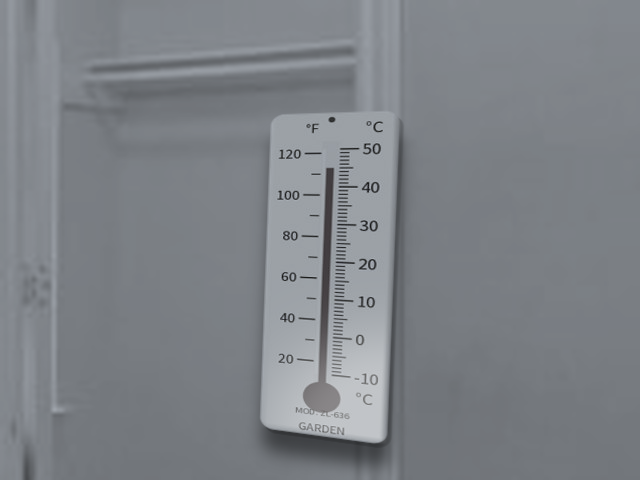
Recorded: 45 °C
